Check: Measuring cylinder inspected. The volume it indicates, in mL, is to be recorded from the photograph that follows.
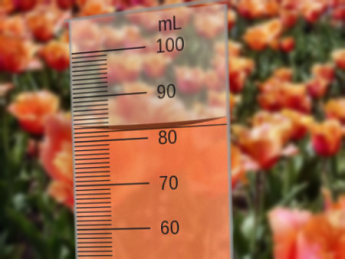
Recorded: 82 mL
